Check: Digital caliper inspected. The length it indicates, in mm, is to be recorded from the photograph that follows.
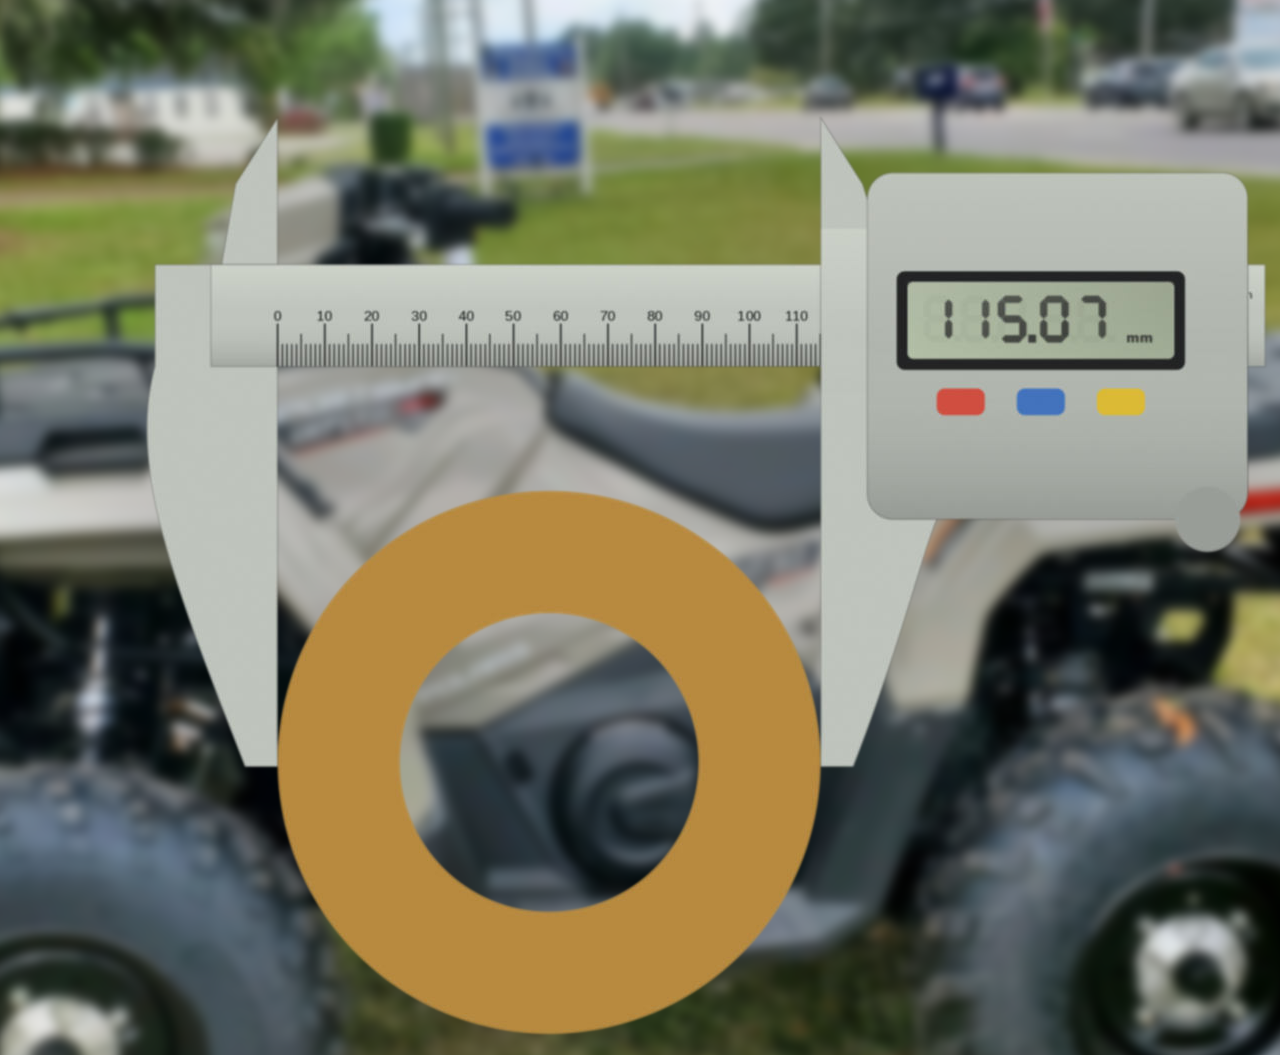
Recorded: 115.07 mm
